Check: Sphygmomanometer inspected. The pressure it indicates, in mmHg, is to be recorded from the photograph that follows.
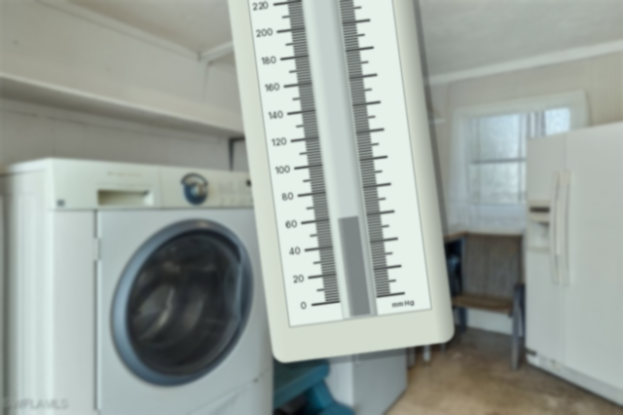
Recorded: 60 mmHg
